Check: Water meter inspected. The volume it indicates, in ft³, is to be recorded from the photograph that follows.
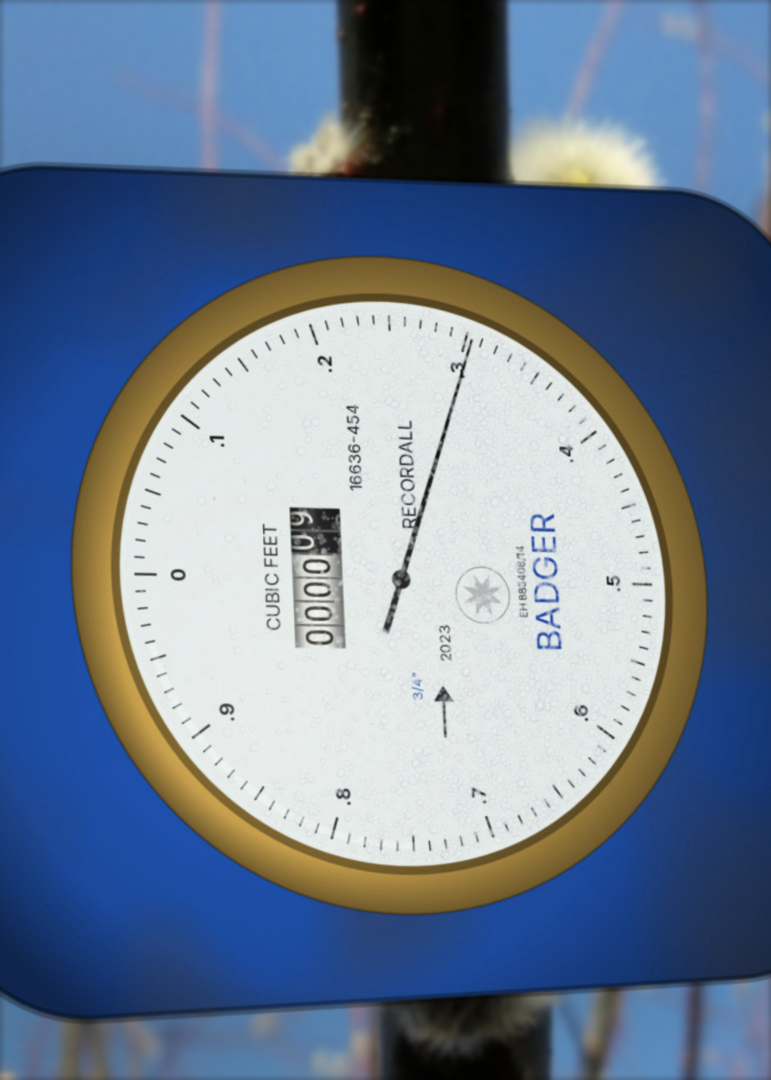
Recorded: 9.30 ft³
